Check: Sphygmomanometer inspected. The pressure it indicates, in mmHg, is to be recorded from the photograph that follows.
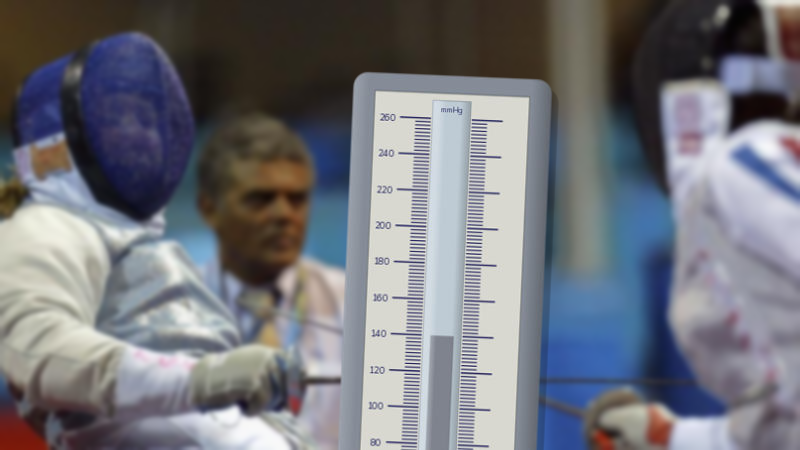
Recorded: 140 mmHg
